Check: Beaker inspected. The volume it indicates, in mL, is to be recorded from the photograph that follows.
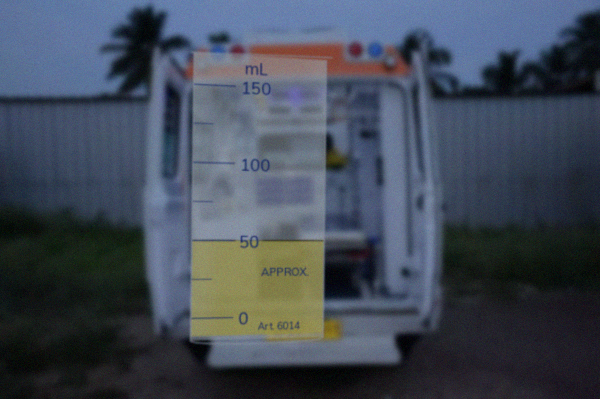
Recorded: 50 mL
